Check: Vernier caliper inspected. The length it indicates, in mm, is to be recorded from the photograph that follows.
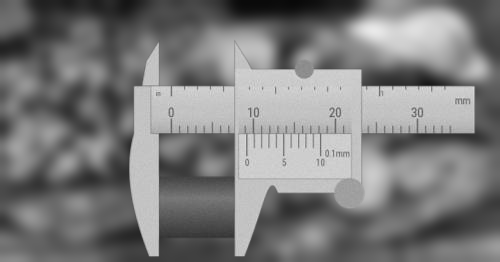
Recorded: 9.2 mm
